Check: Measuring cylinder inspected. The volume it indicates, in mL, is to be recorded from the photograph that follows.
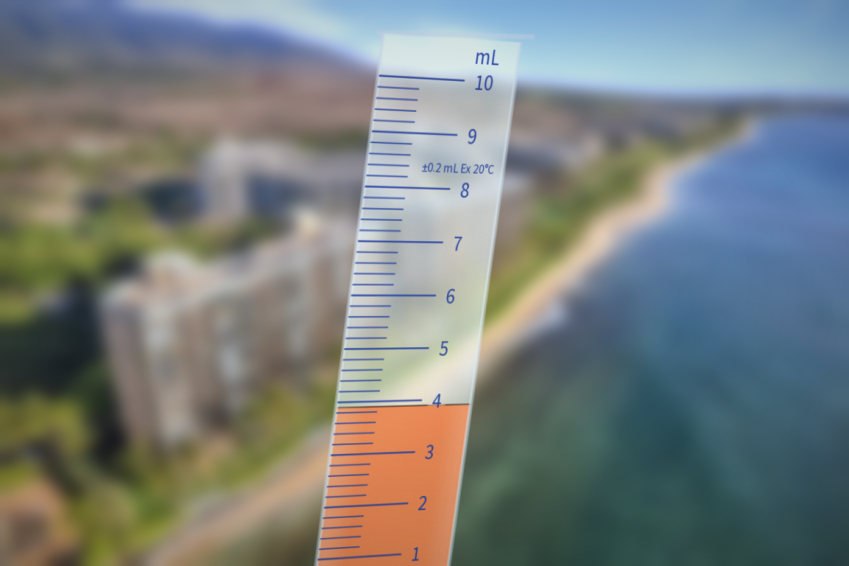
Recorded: 3.9 mL
